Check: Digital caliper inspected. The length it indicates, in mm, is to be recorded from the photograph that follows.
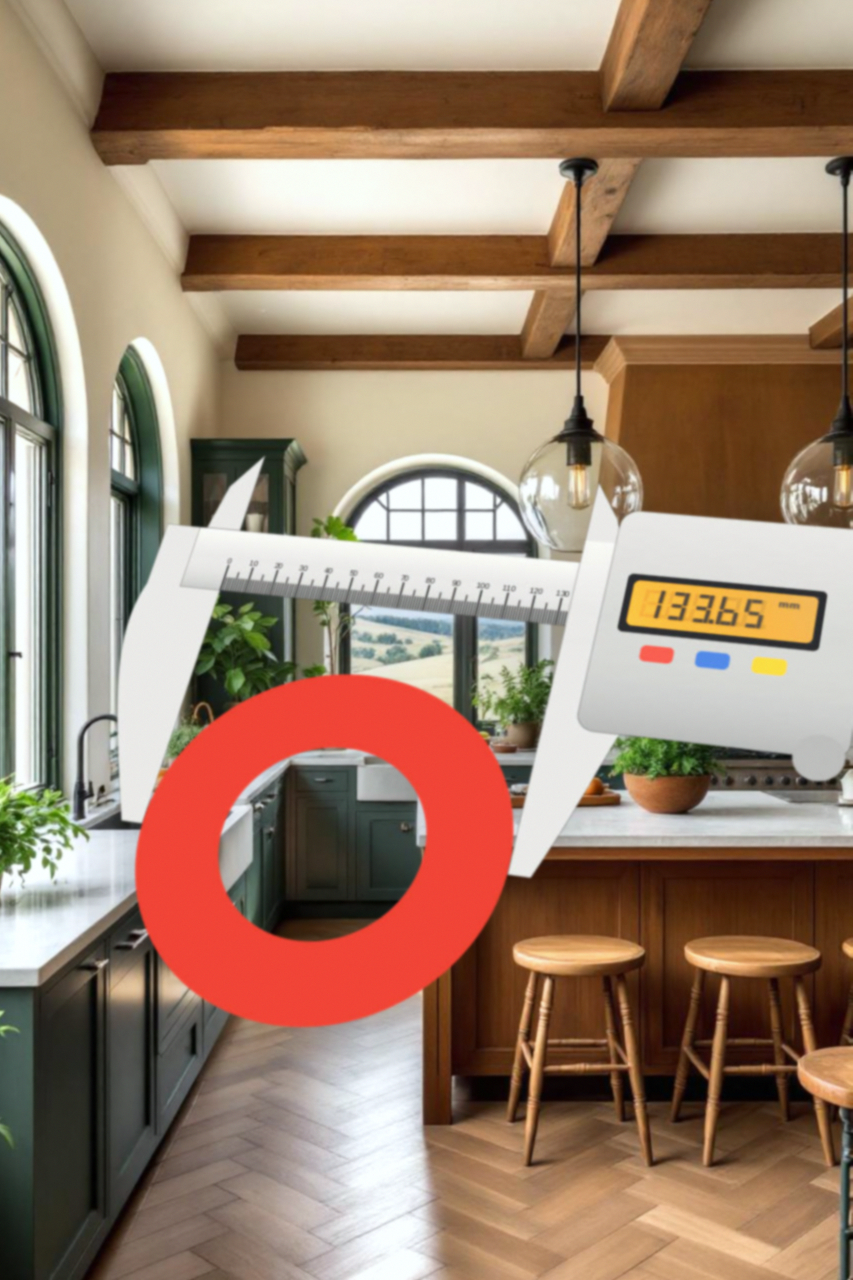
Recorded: 133.65 mm
